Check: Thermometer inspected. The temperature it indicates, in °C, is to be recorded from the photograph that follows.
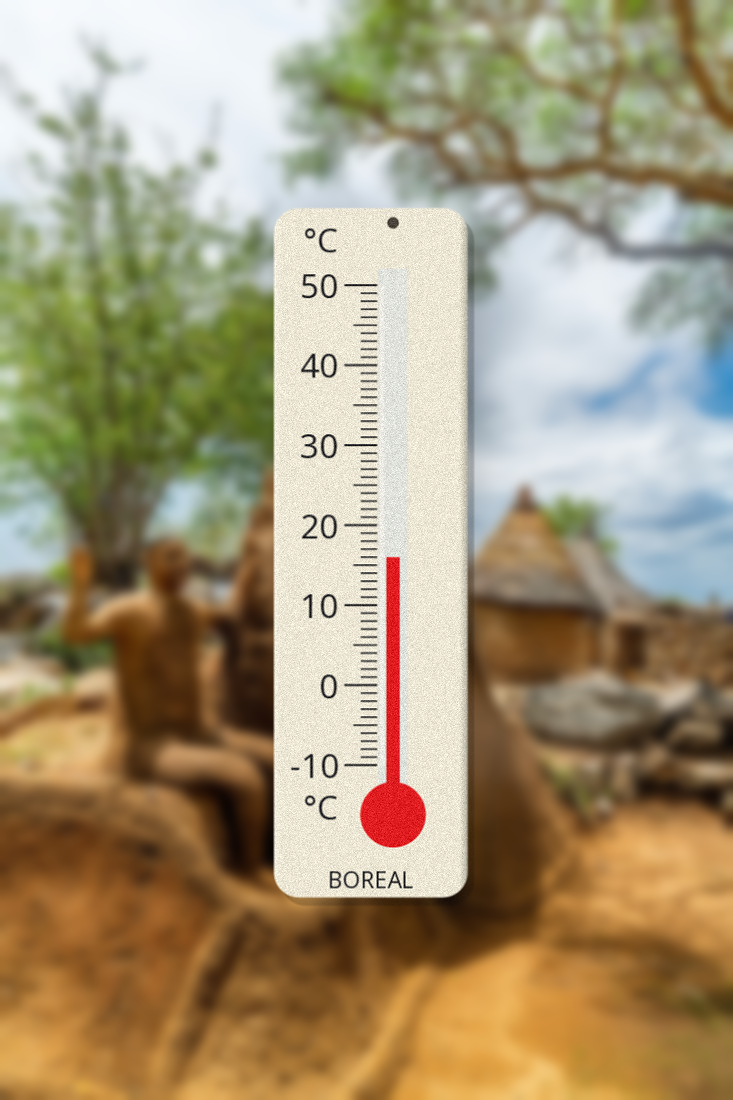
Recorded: 16 °C
